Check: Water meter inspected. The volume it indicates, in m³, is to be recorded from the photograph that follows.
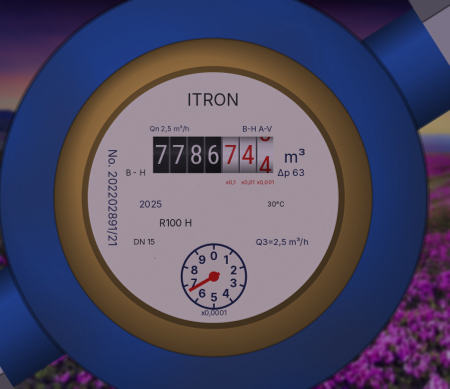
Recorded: 7786.7436 m³
